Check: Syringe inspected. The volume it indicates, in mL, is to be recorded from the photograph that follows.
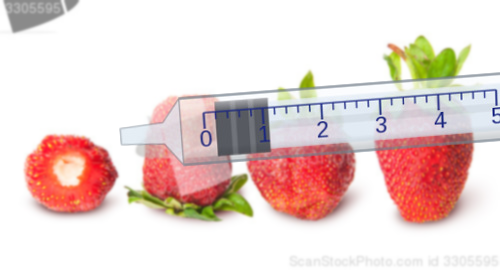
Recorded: 0.2 mL
